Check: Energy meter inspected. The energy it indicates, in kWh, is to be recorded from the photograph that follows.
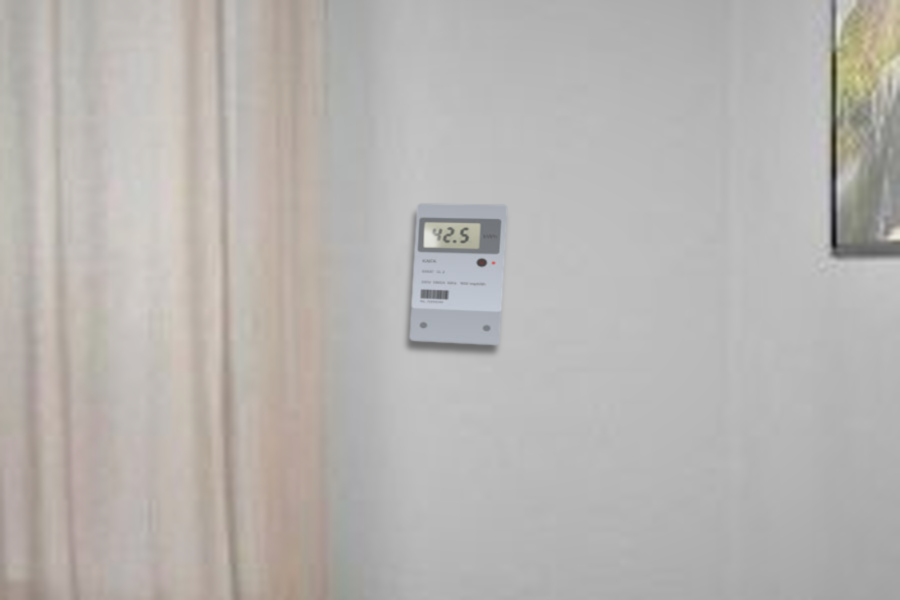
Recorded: 42.5 kWh
